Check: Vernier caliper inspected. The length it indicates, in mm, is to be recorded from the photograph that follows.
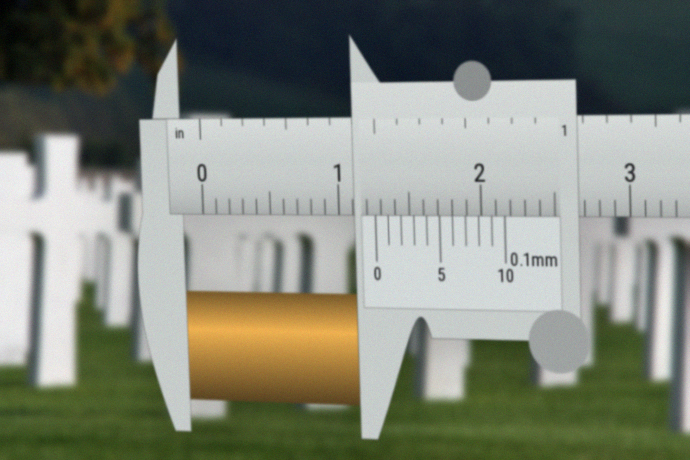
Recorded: 12.6 mm
